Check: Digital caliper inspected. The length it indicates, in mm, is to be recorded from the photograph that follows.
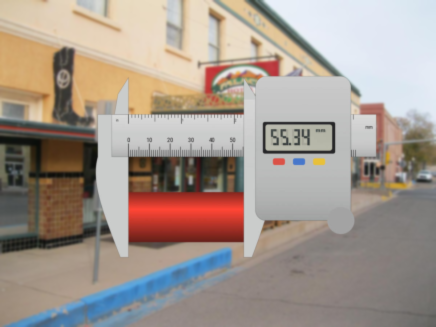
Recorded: 55.34 mm
